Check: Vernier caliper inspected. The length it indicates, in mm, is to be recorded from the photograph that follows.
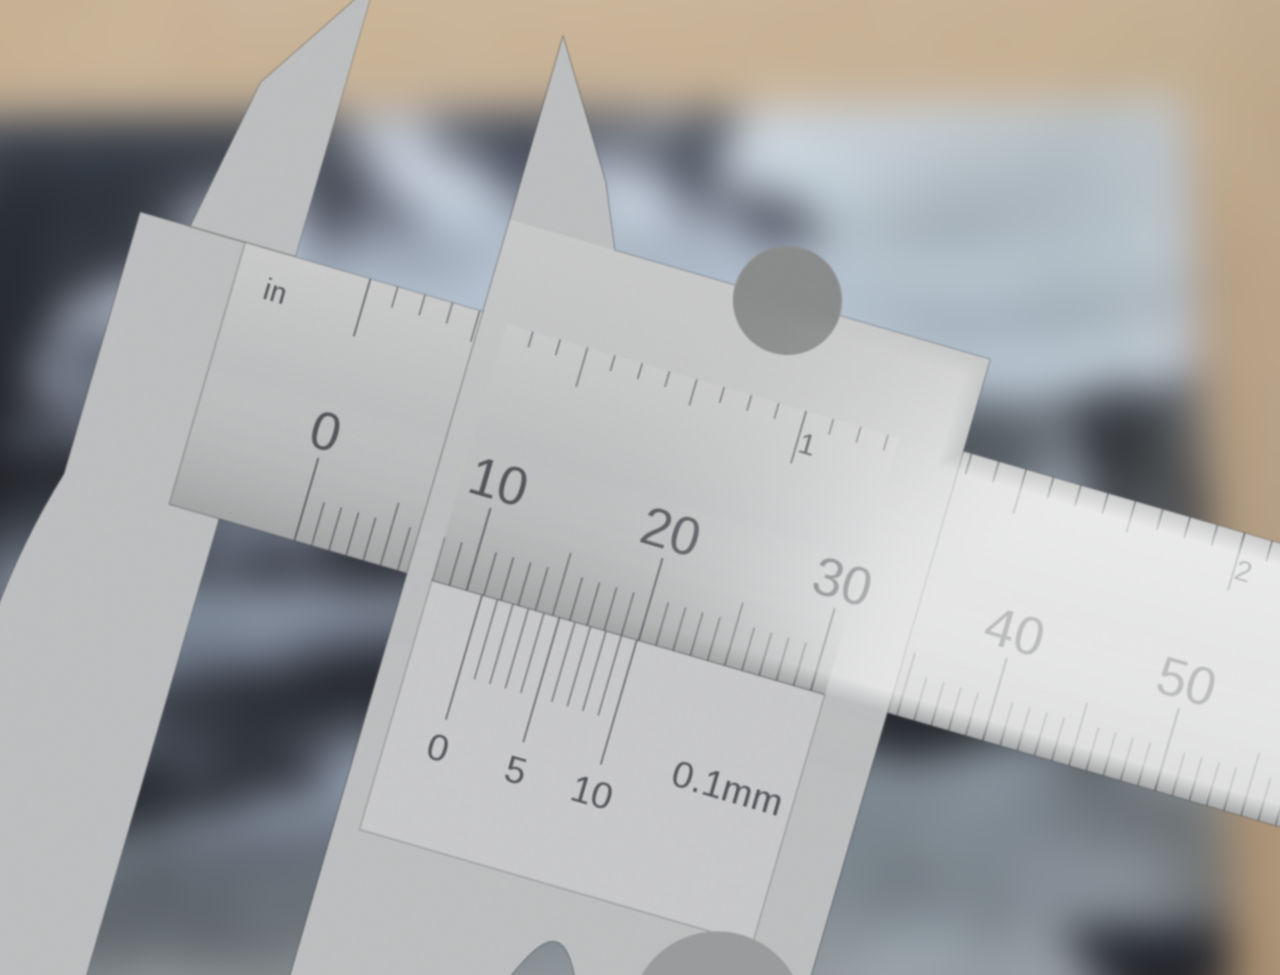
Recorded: 10.9 mm
